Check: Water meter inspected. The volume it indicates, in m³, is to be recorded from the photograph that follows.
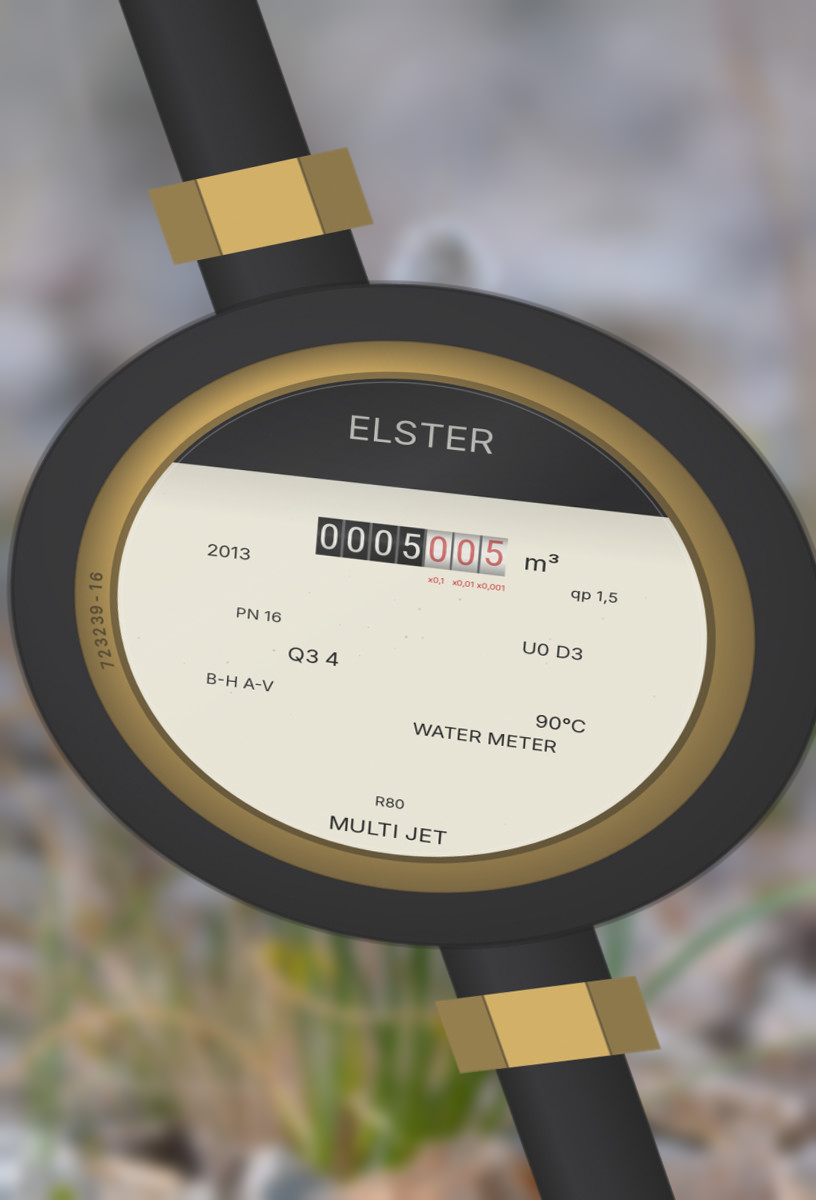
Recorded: 5.005 m³
